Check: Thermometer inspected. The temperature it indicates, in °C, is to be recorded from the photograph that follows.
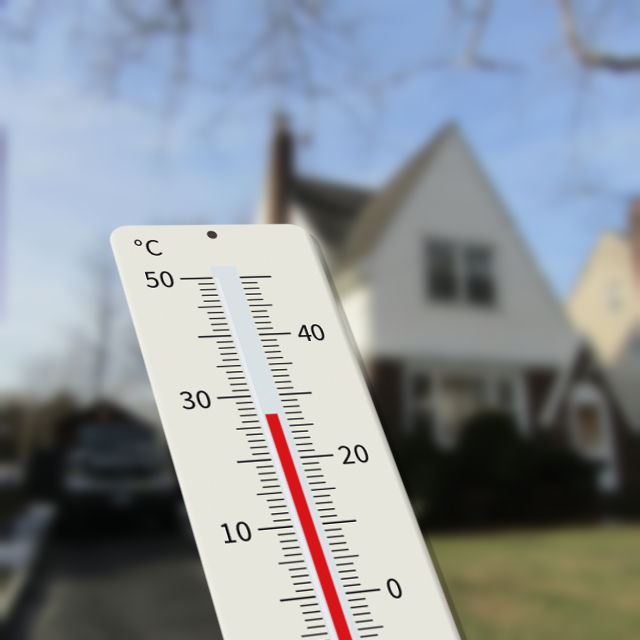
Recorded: 27 °C
